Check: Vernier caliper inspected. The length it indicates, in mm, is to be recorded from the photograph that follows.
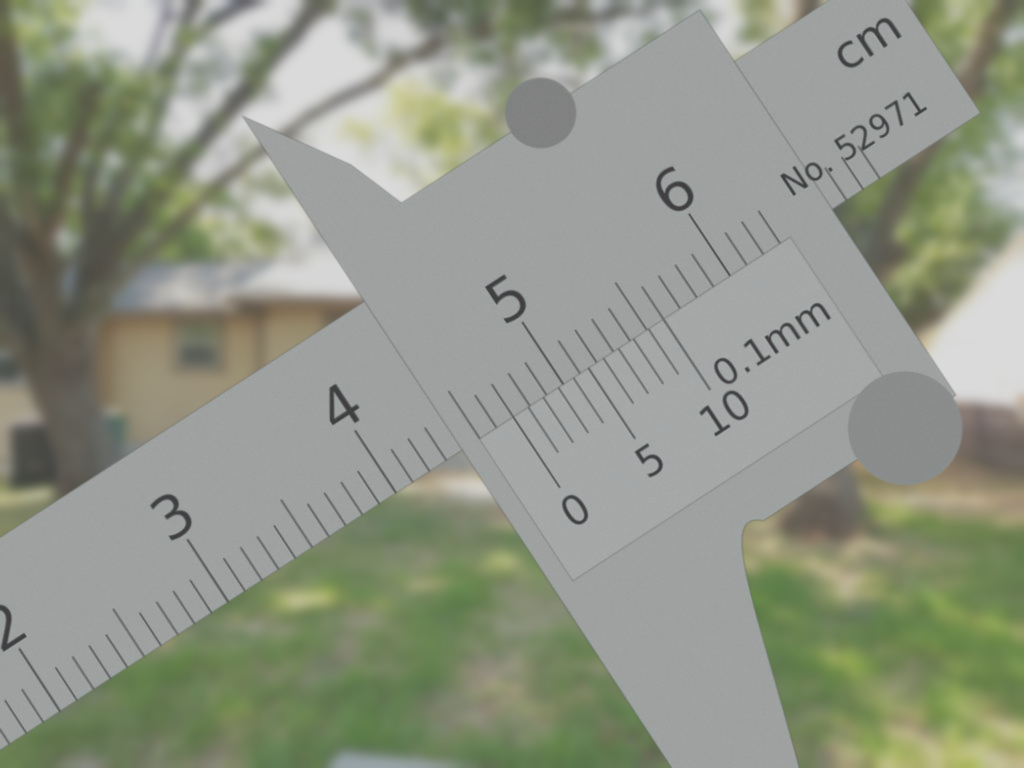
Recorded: 47.0 mm
